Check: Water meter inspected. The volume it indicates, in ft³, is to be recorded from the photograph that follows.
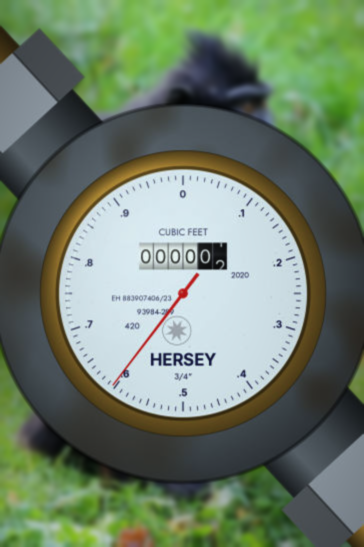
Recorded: 1.60 ft³
